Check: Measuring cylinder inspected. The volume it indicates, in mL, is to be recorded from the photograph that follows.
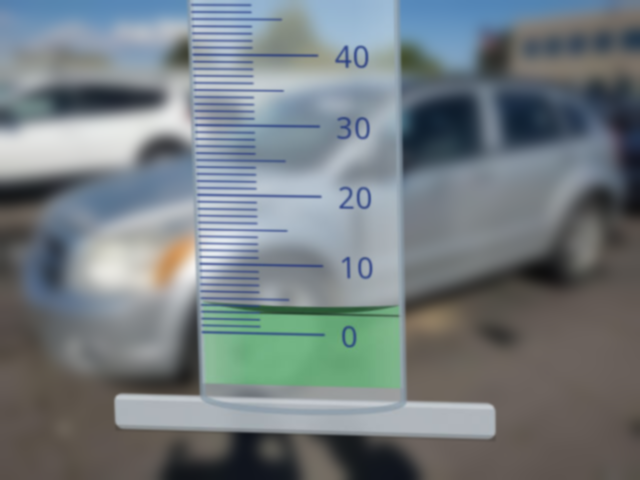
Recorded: 3 mL
